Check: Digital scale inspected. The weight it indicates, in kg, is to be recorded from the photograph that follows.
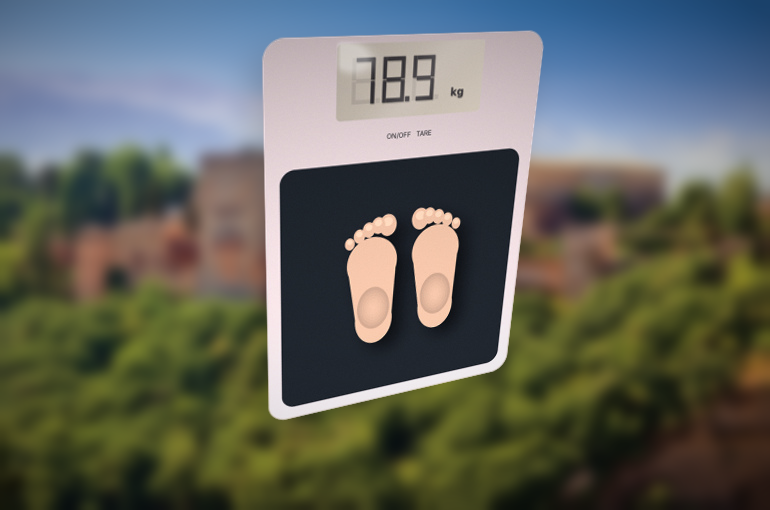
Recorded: 78.9 kg
